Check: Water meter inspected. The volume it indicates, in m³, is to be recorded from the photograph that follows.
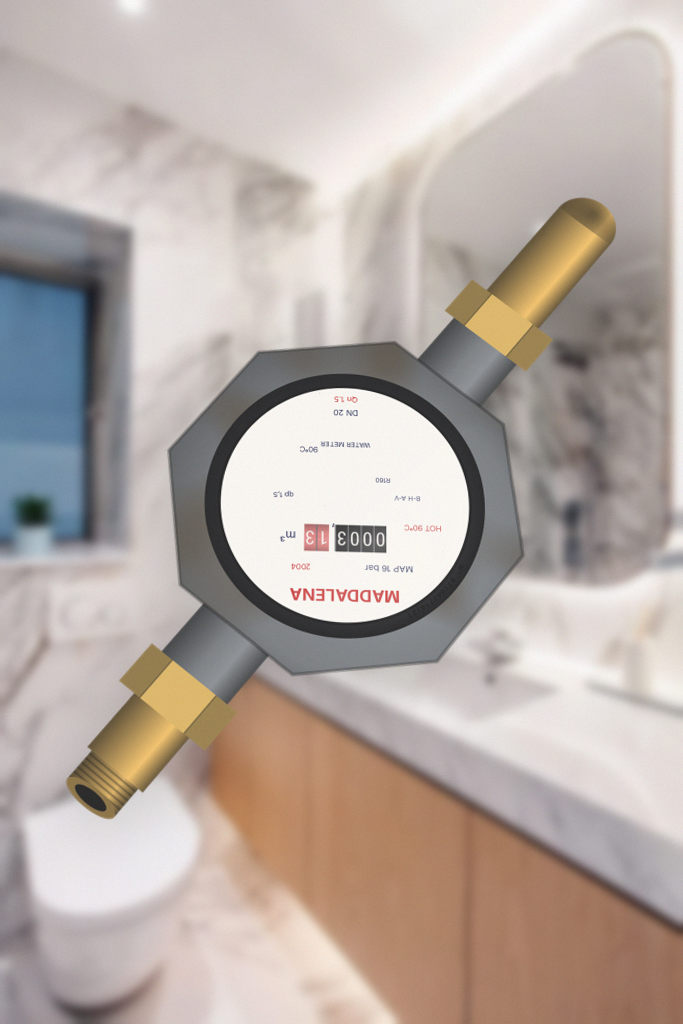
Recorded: 3.13 m³
